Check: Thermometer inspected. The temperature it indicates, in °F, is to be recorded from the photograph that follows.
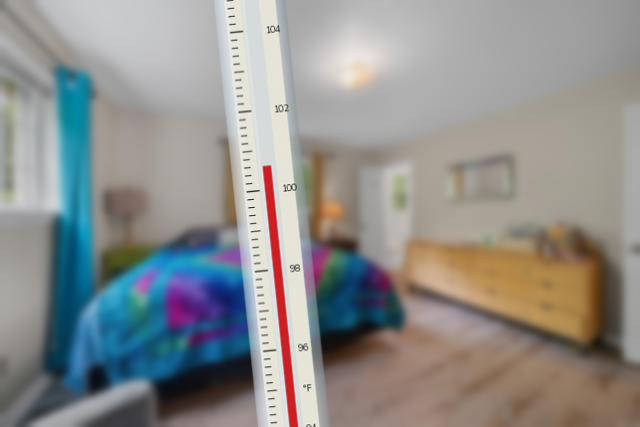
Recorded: 100.6 °F
